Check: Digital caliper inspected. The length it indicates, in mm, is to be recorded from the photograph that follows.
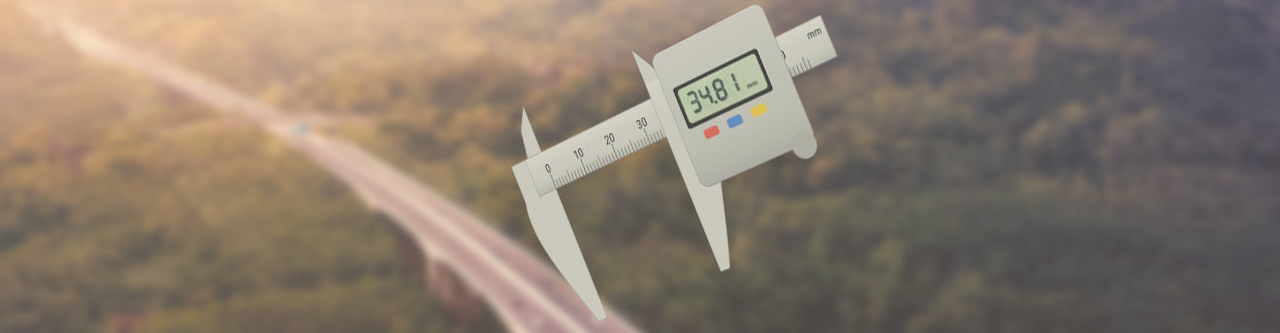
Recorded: 34.81 mm
